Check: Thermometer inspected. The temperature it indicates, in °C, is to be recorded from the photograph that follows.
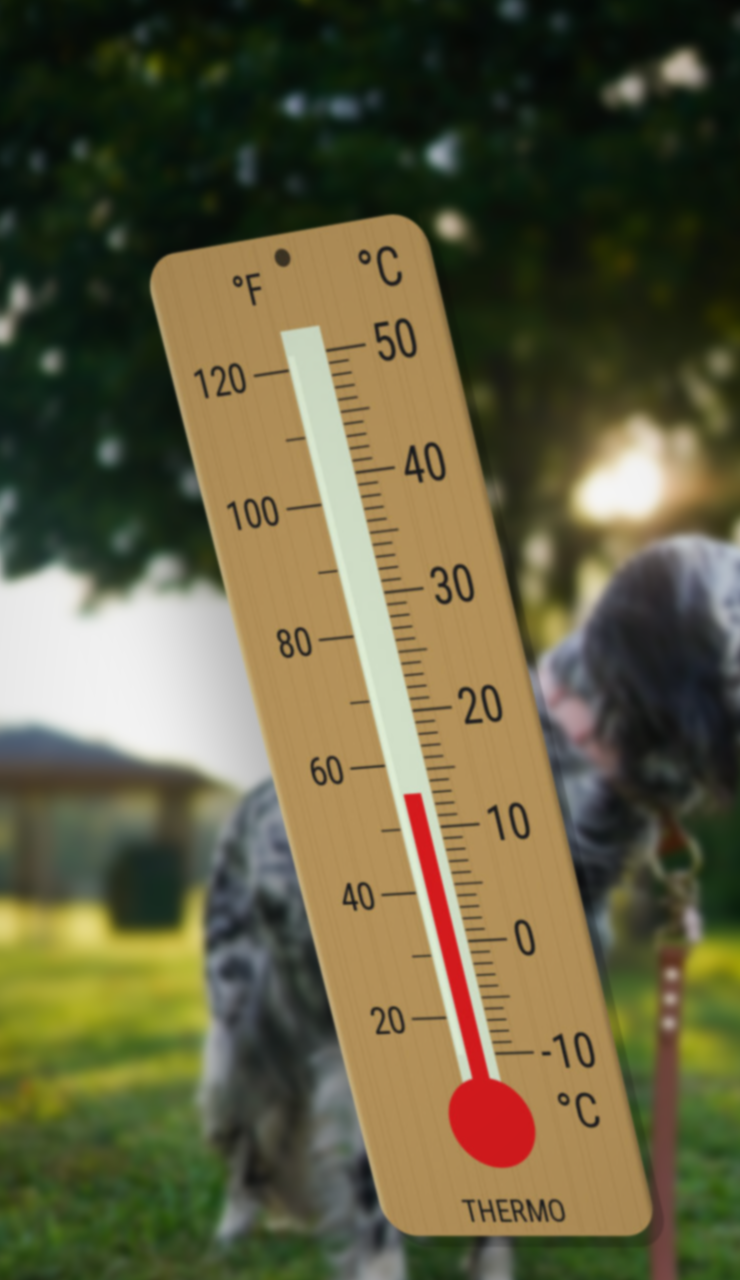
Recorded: 13 °C
